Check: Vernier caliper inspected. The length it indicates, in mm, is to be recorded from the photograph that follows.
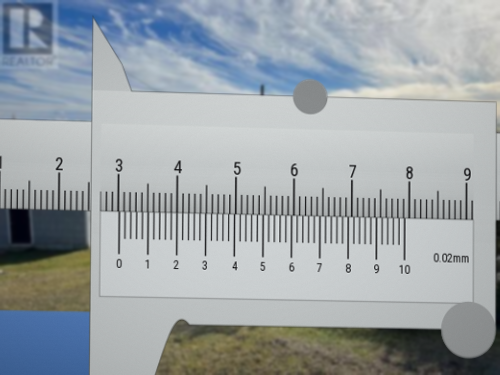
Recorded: 30.2 mm
